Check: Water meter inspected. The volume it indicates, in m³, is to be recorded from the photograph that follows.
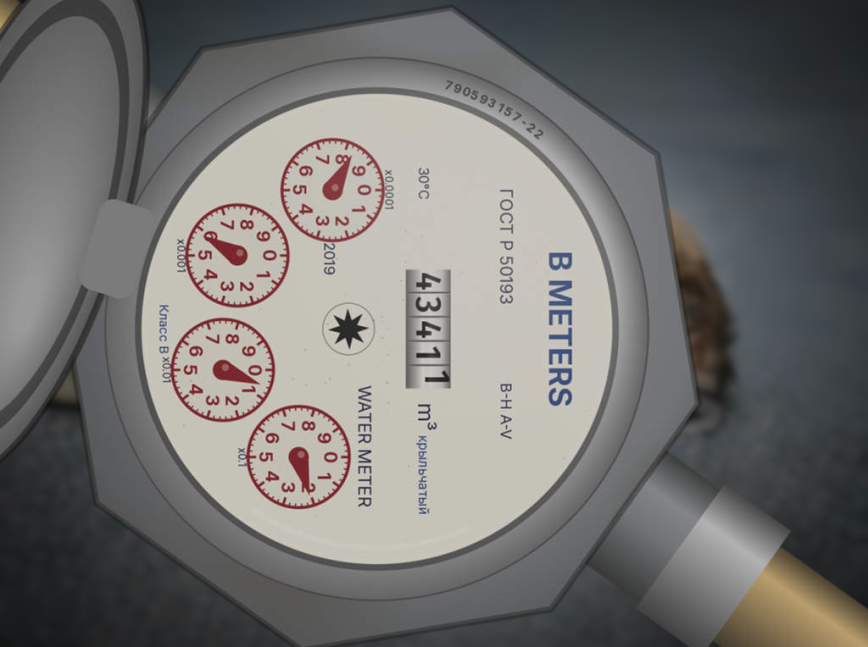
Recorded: 43411.2058 m³
